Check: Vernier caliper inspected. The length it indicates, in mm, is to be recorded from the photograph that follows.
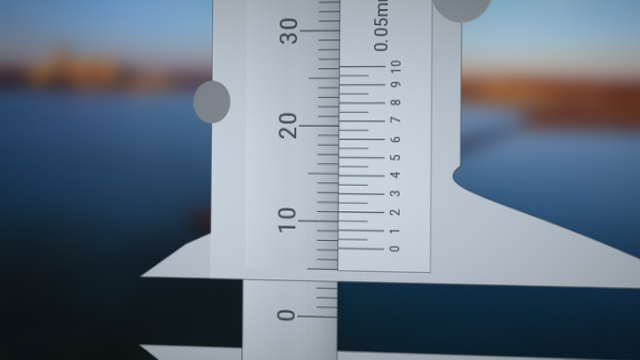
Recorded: 7.2 mm
